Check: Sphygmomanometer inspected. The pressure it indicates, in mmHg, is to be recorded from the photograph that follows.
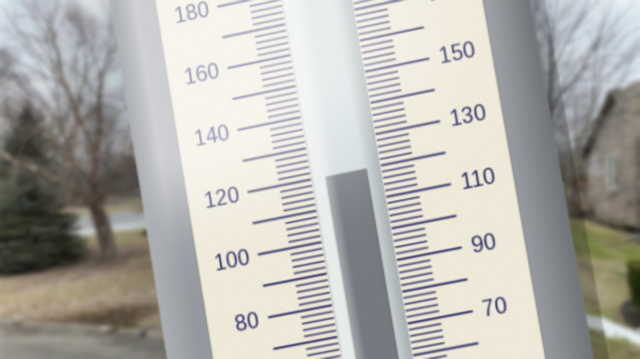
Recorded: 120 mmHg
